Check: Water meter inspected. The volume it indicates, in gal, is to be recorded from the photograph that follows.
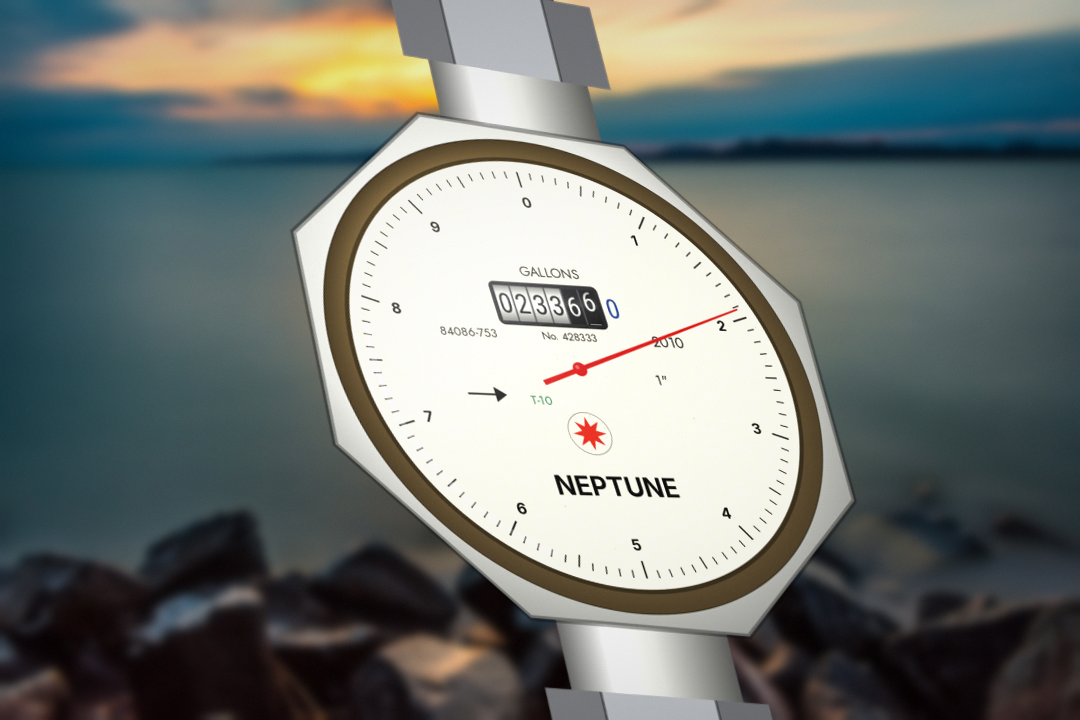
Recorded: 233661.9 gal
